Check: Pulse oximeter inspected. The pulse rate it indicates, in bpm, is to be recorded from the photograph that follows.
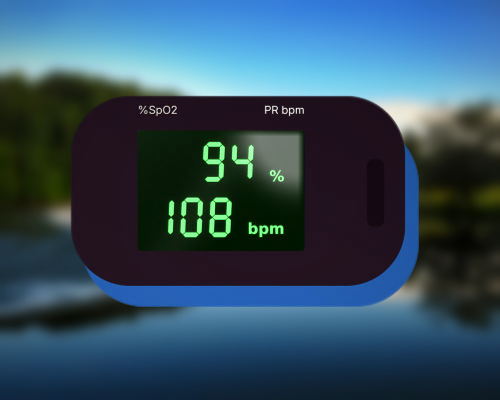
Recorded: 108 bpm
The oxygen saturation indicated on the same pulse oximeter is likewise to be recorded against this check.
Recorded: 94 %
